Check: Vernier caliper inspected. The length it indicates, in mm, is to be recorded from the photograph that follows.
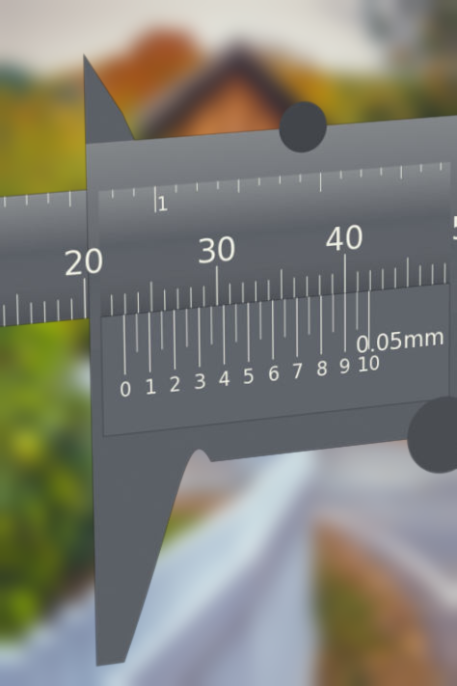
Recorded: 22.9 mm
